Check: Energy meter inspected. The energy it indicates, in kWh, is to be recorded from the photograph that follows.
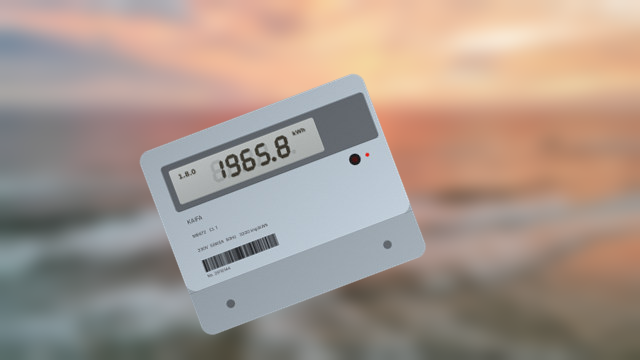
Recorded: 1965.8 kWh
